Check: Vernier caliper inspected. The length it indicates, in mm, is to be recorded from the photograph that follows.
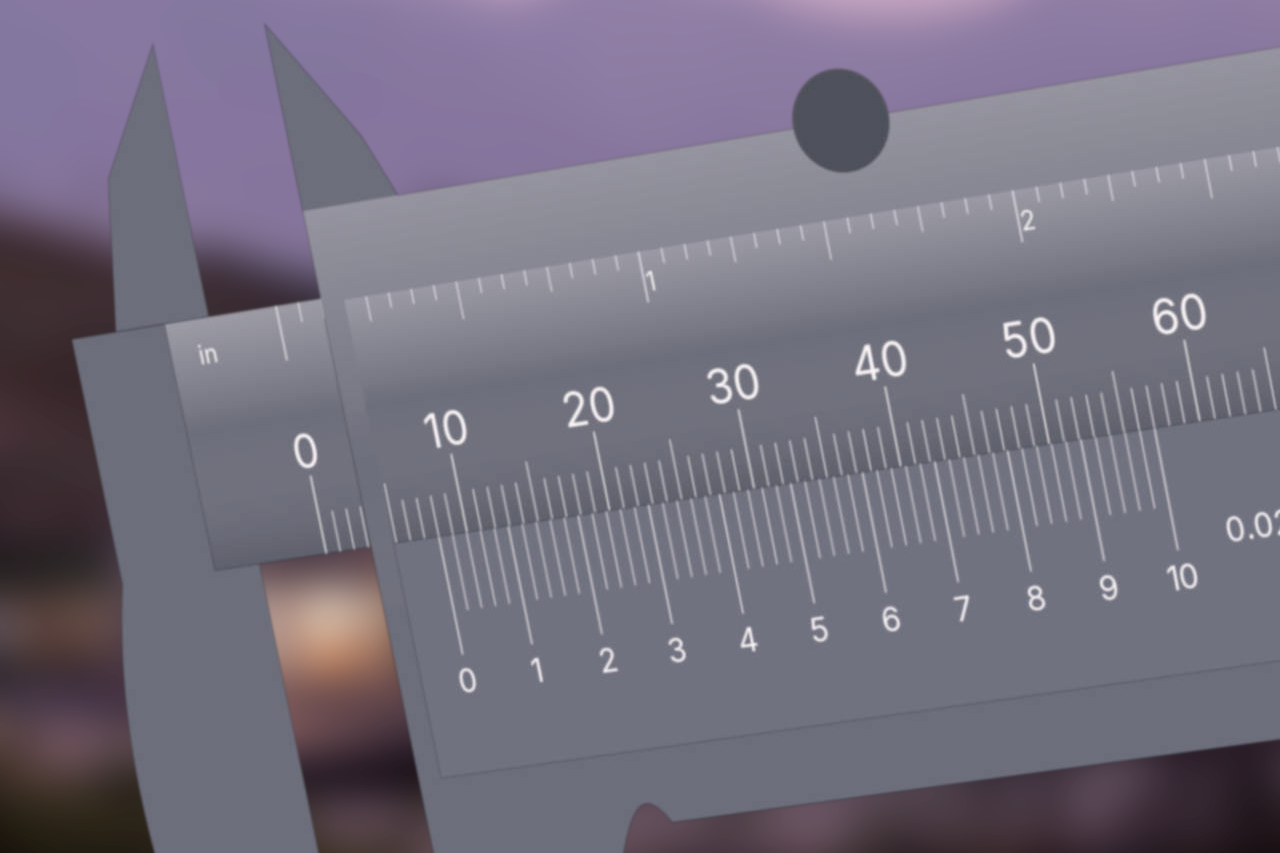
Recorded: 8.0 mm
